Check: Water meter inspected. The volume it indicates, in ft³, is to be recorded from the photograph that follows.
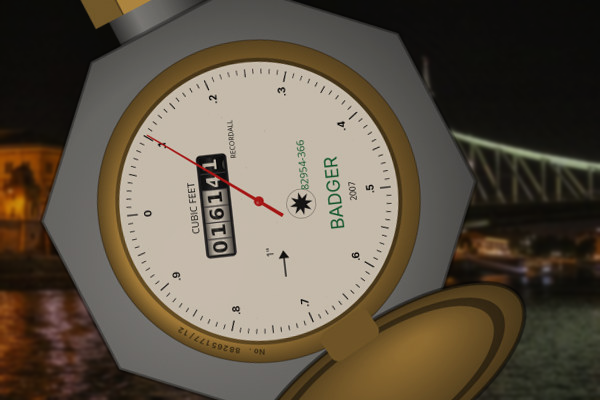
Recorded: 16141.10 ft³
